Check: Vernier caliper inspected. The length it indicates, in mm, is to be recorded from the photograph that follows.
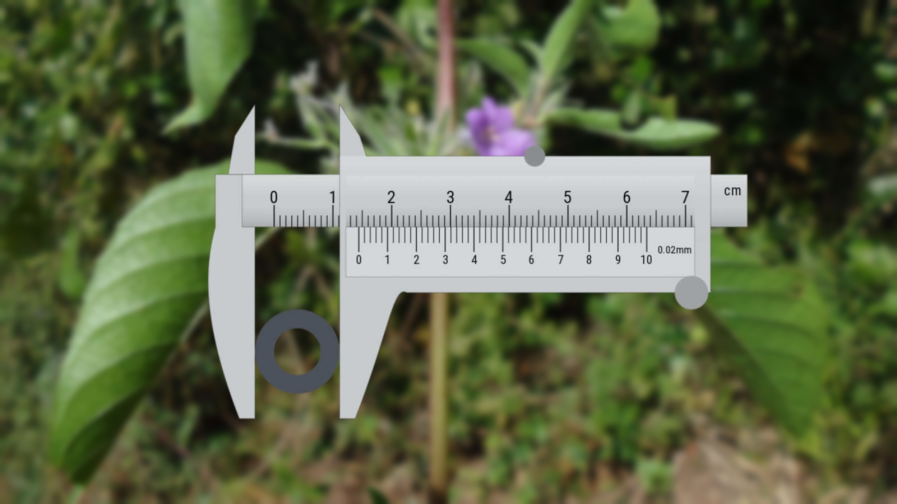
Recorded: 14.4 mm
